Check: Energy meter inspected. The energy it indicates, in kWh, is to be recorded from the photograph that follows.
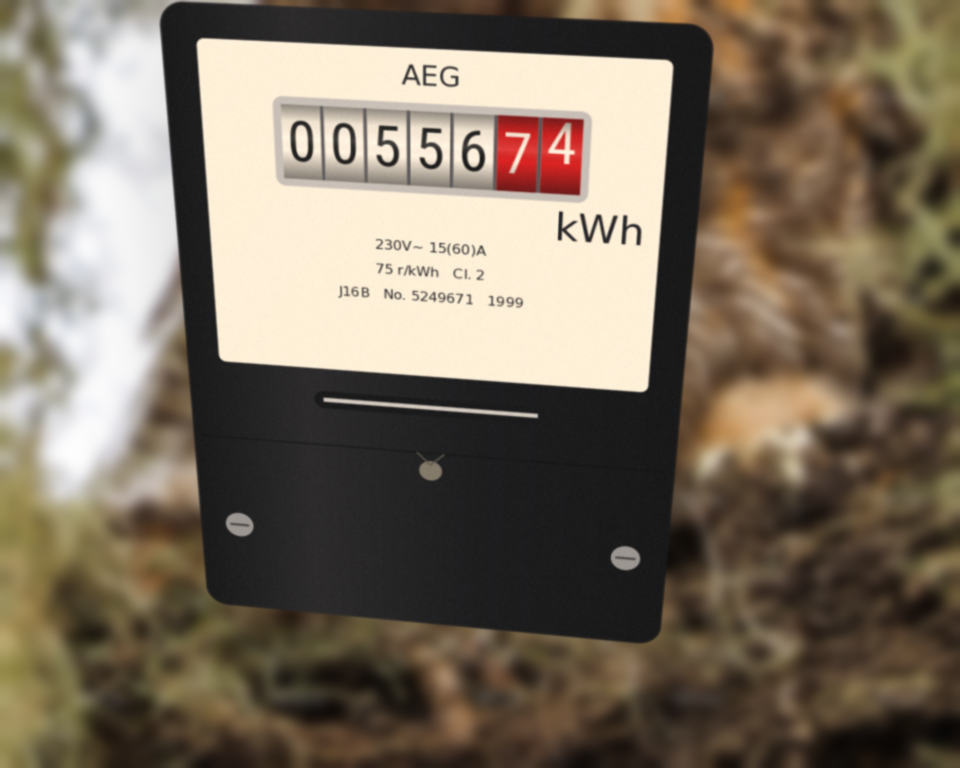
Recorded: 556.74 kWh
